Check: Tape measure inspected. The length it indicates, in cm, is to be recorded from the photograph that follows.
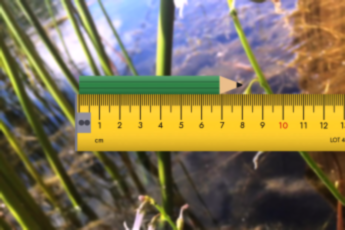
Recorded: 8 cm
